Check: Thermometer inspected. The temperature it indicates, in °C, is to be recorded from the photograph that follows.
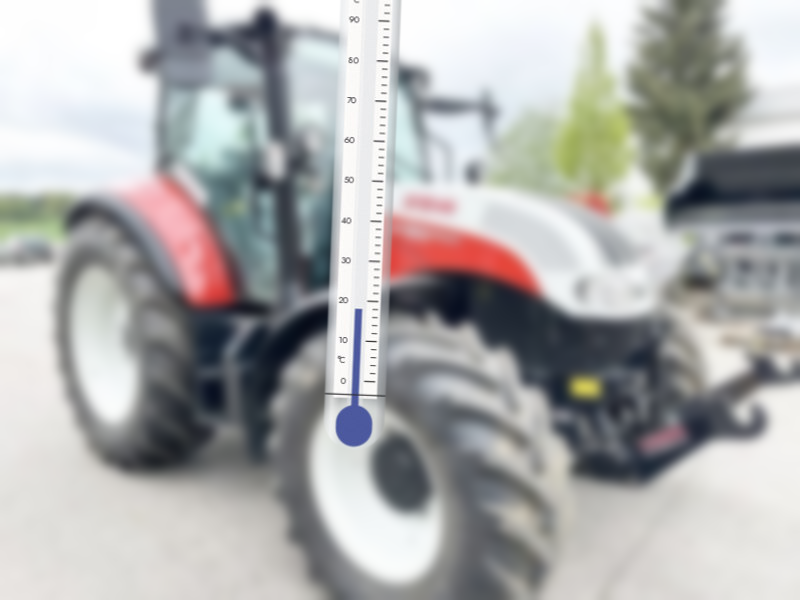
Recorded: 18 °C
